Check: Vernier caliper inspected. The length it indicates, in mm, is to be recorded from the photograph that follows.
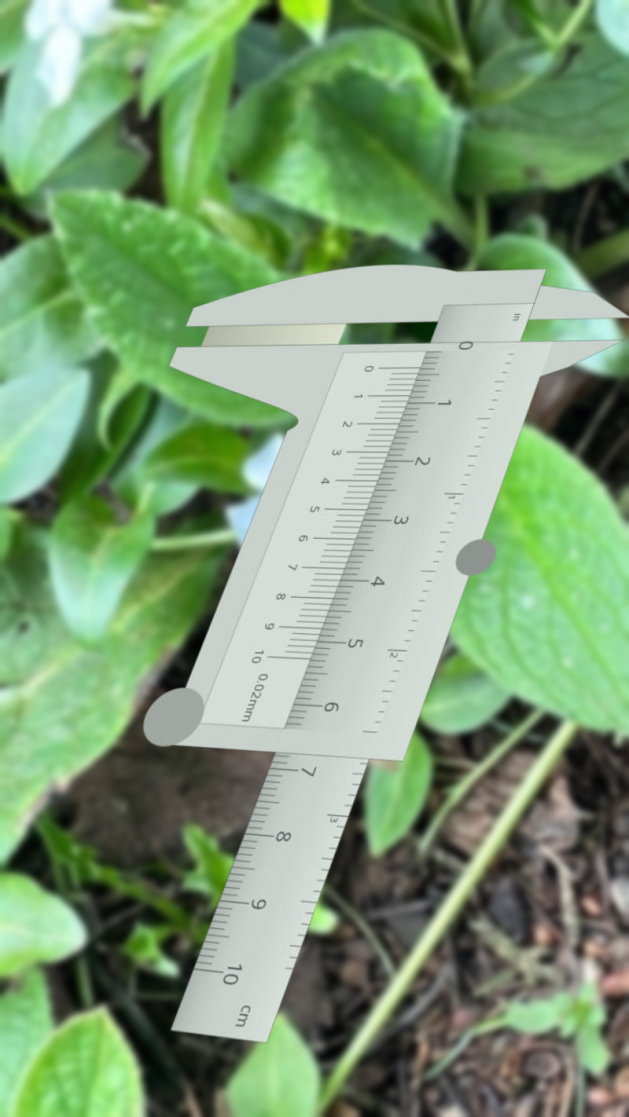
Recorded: 3.8 mm
